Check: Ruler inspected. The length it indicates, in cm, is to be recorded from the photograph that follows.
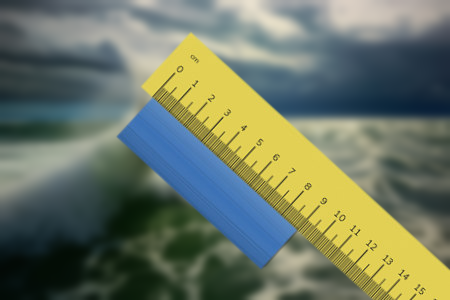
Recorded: 9 cm
